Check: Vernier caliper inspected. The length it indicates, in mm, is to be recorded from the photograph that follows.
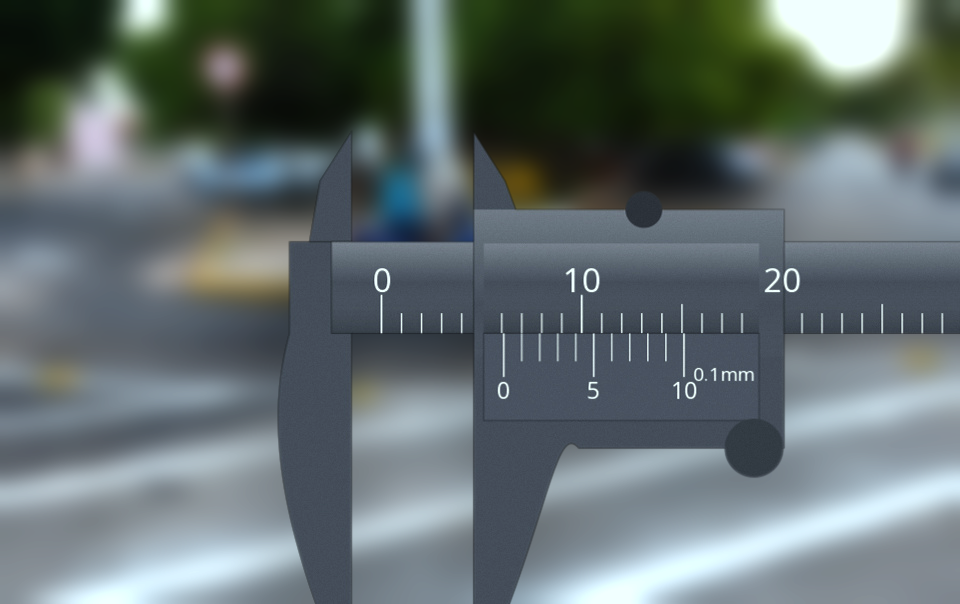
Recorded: 6.1 mm
